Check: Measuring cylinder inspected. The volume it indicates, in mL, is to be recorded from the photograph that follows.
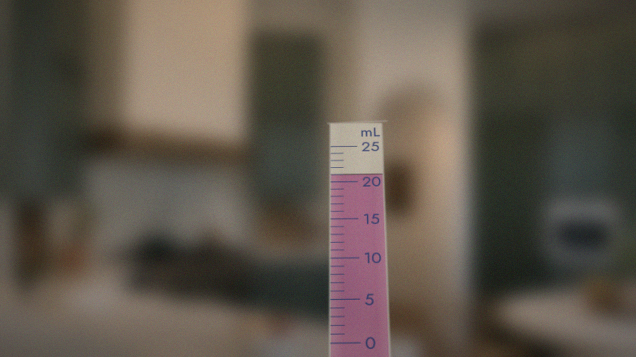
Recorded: 21 mL
